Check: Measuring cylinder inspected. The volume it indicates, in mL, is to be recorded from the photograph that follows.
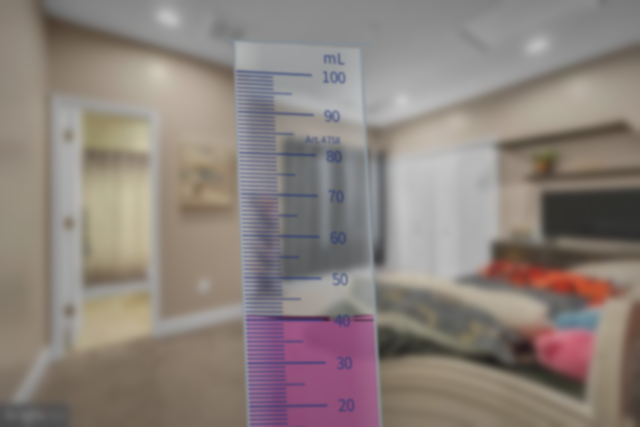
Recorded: 40 mL
